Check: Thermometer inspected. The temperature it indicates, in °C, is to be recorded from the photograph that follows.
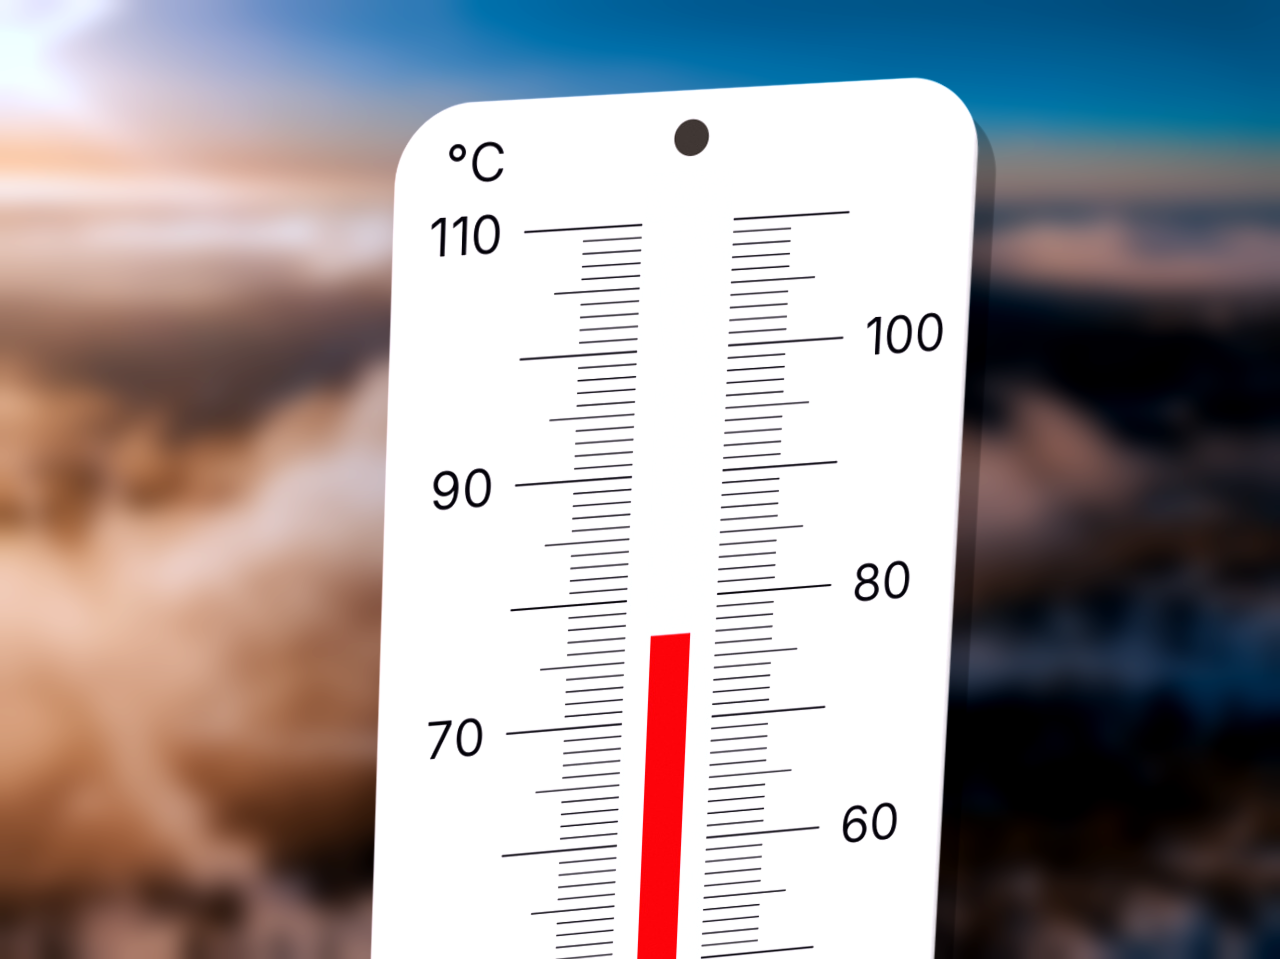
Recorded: 77 °C
